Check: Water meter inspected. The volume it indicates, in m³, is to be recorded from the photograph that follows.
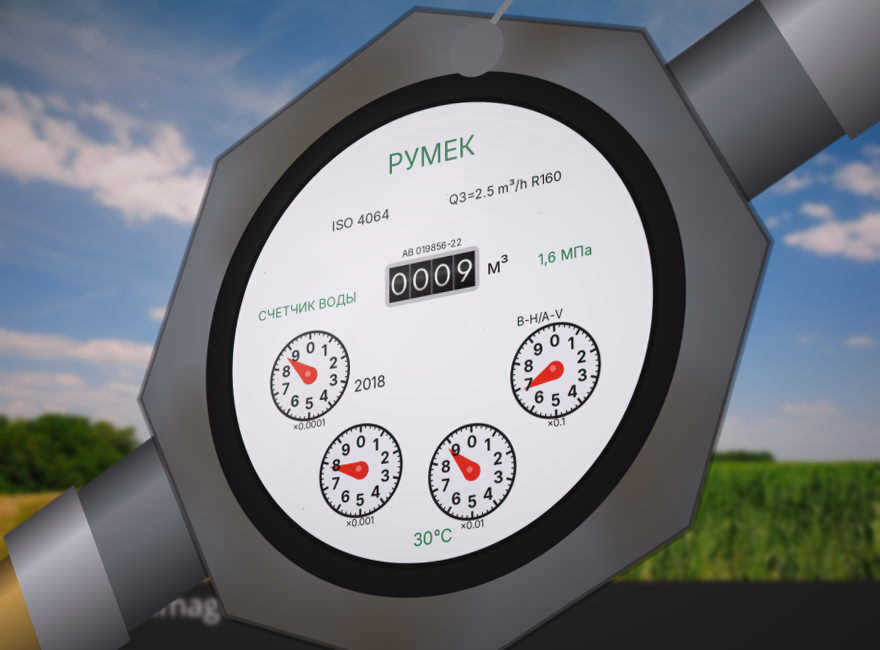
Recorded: 9.6878 m³
